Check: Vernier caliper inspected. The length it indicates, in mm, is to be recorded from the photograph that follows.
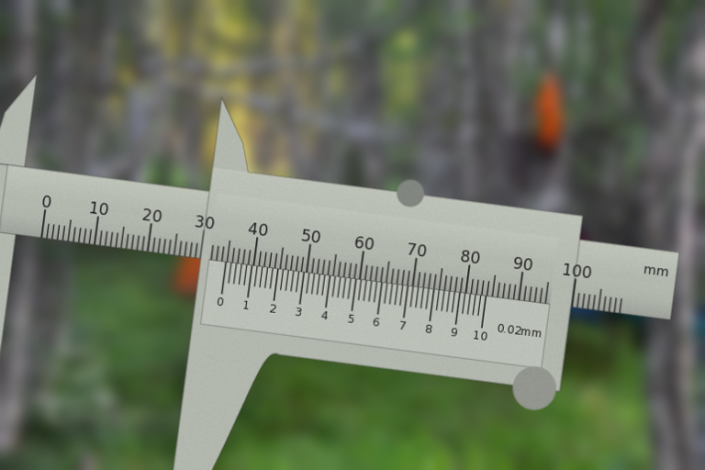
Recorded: 34.8 mm
